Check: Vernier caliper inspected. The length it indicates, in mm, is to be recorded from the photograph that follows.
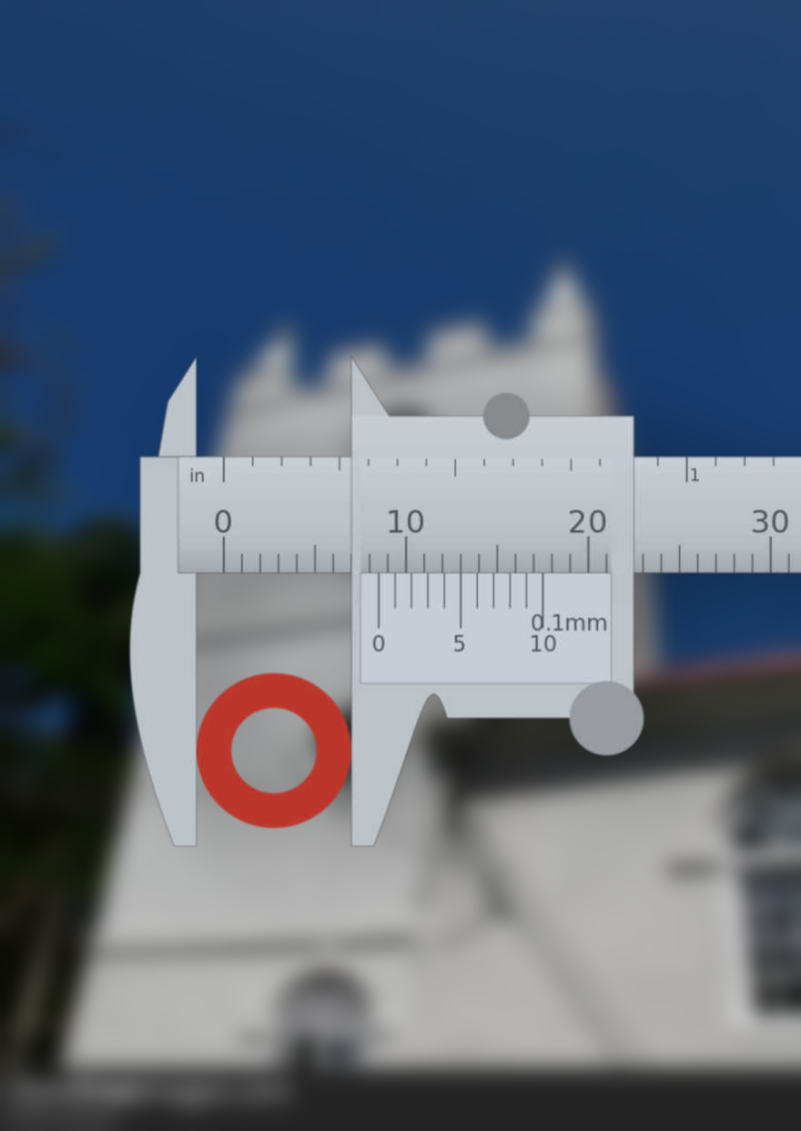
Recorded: 8.5 mm
